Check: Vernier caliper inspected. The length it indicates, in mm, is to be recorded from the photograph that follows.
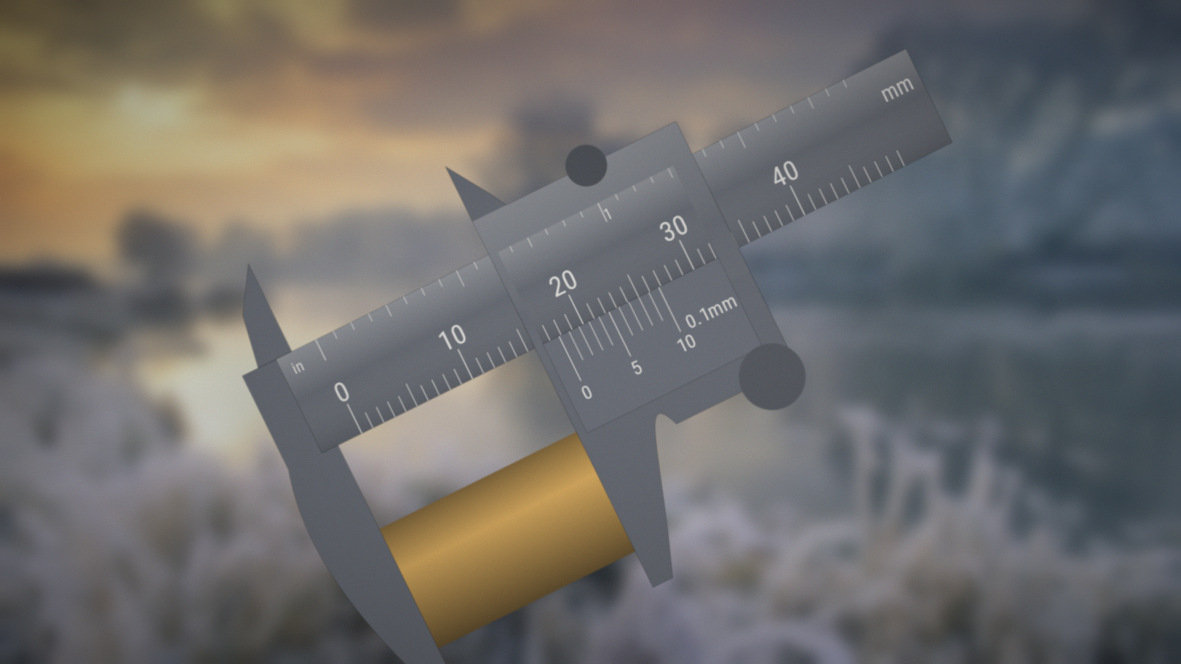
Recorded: 17.8 mm
